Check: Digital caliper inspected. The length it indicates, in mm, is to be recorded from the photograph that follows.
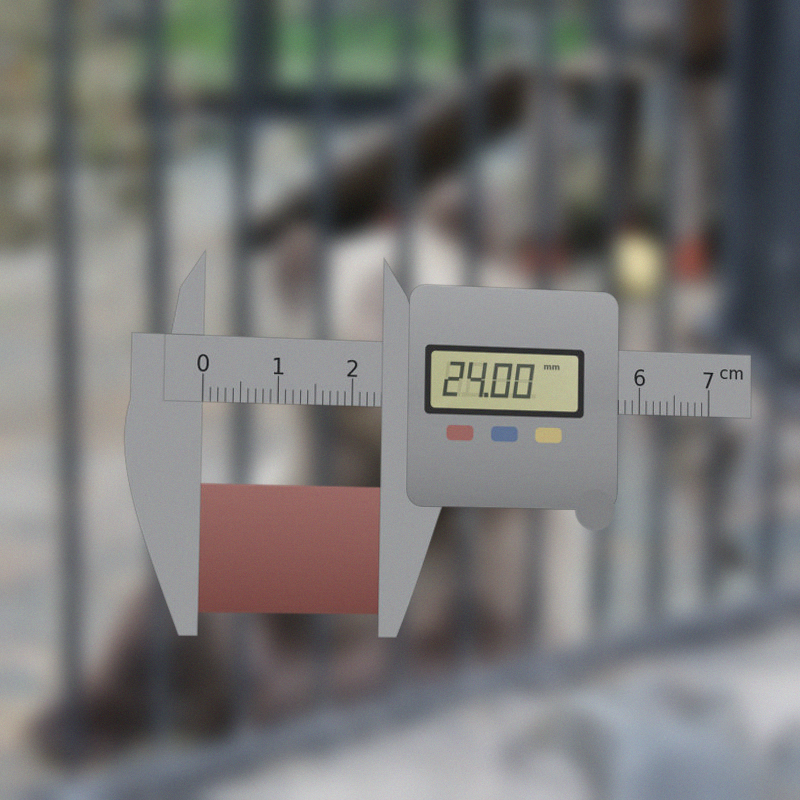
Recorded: 24.00 mm
